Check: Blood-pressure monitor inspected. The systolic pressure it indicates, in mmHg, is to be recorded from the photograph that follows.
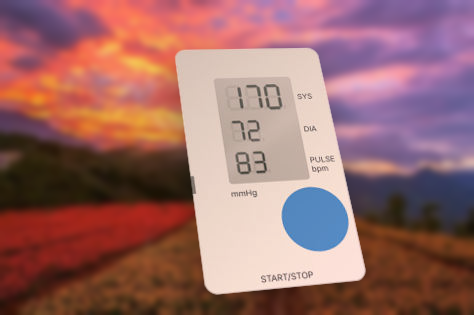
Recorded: 170 mmHg
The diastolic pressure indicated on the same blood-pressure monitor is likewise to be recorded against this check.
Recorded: 72 mmHg
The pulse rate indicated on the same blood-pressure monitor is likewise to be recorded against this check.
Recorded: 83 bpm
